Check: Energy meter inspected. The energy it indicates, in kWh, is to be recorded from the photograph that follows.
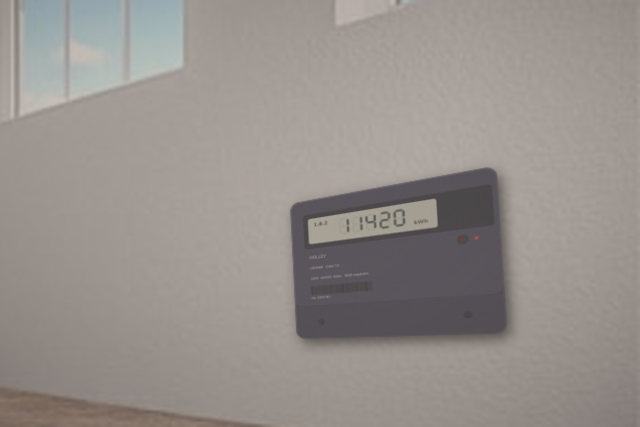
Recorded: 11420 kWh
